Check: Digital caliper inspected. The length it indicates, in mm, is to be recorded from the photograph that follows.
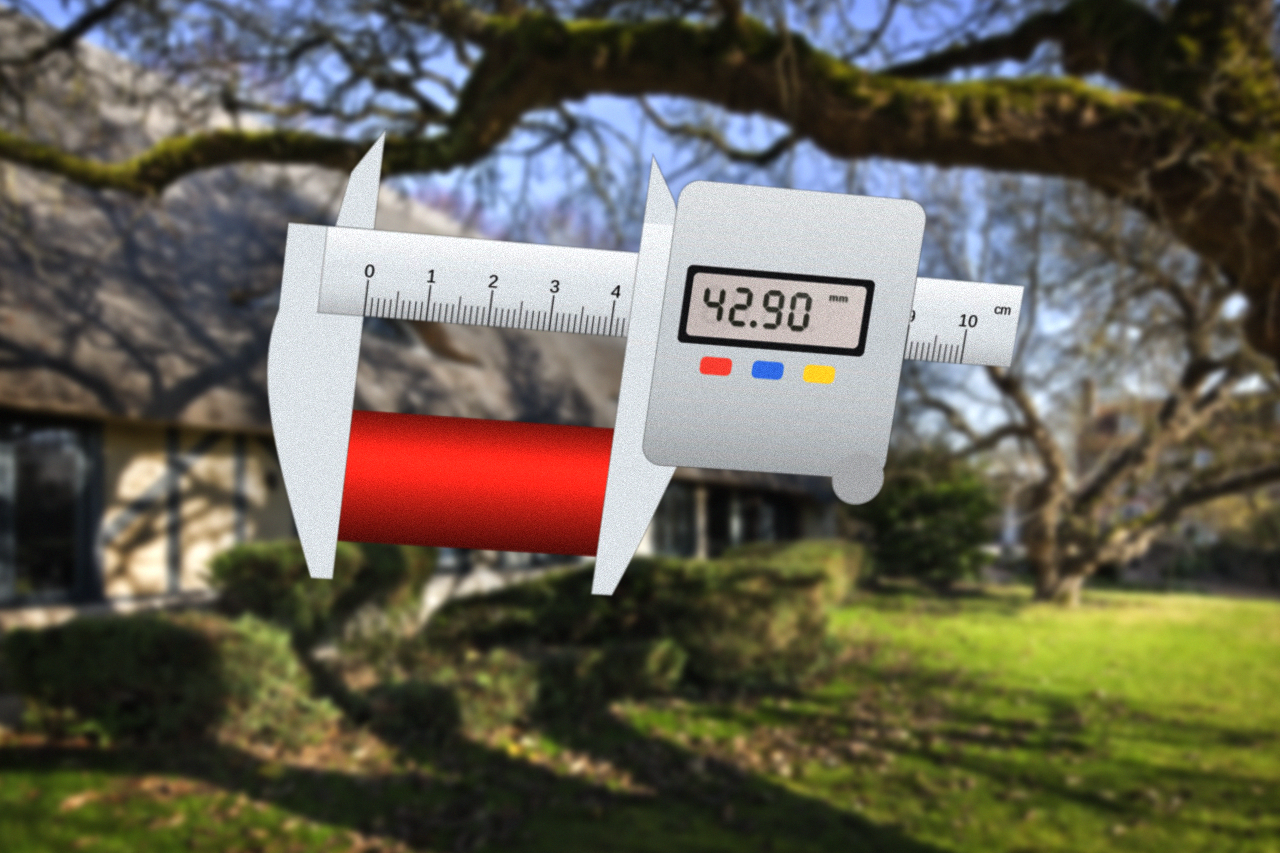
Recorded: 42.90 mm
